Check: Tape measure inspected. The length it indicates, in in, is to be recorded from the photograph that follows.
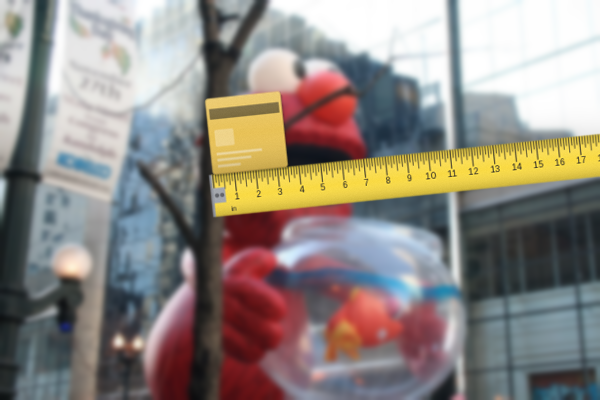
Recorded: 3.5 in
